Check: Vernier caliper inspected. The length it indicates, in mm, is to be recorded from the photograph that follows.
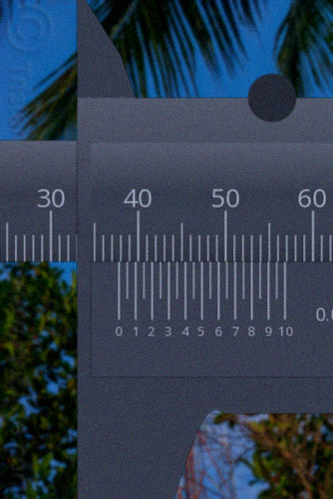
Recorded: 37.8 mm
